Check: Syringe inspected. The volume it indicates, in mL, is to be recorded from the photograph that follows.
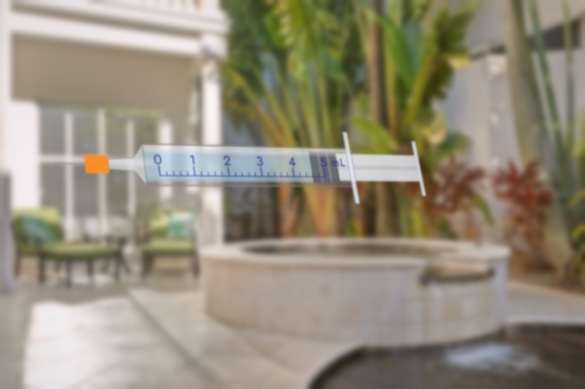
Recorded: 4.6 mL
